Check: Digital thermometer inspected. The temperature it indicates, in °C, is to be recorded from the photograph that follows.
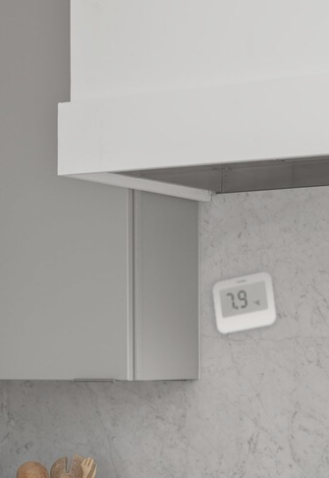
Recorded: 7.9 °C
